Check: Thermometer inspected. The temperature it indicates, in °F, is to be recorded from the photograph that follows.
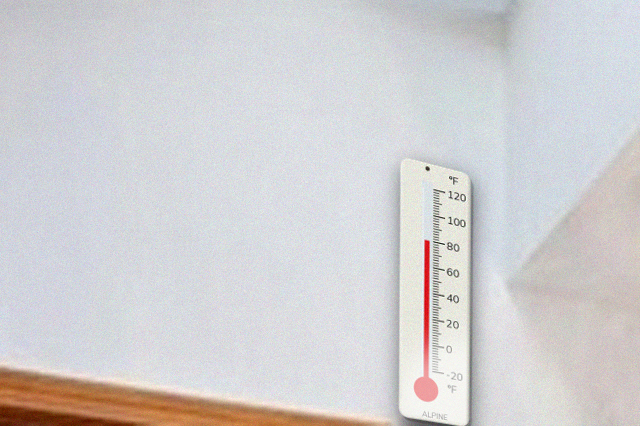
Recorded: 80 °F
